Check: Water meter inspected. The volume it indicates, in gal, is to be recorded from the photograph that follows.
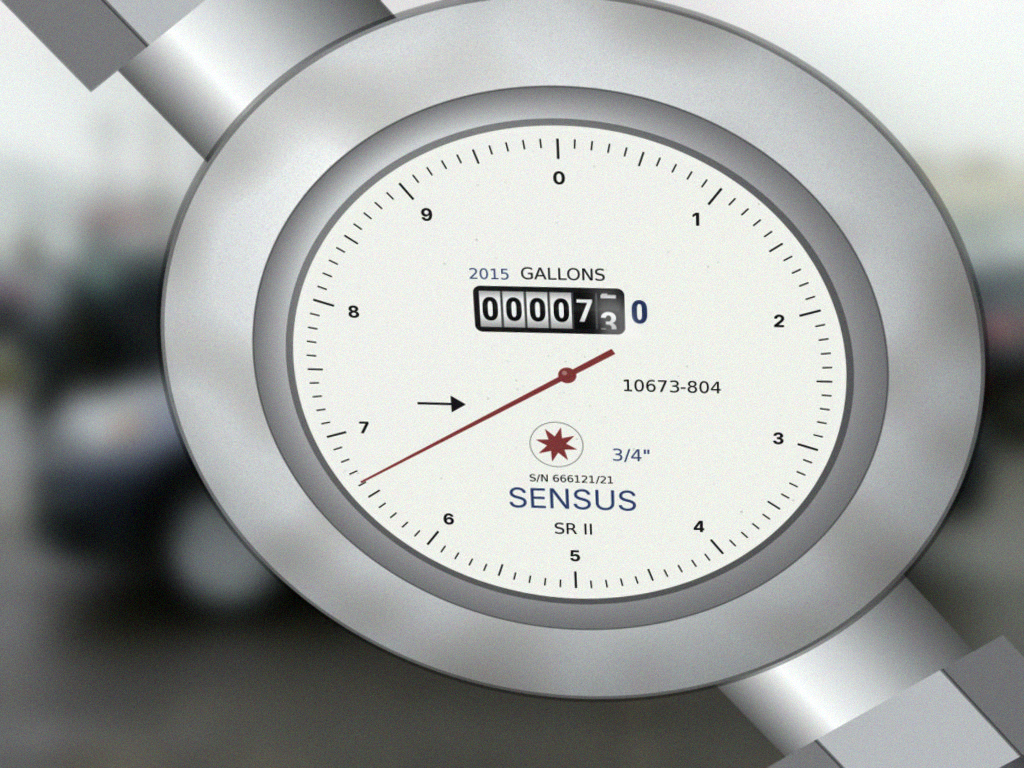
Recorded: 726.6 gal
